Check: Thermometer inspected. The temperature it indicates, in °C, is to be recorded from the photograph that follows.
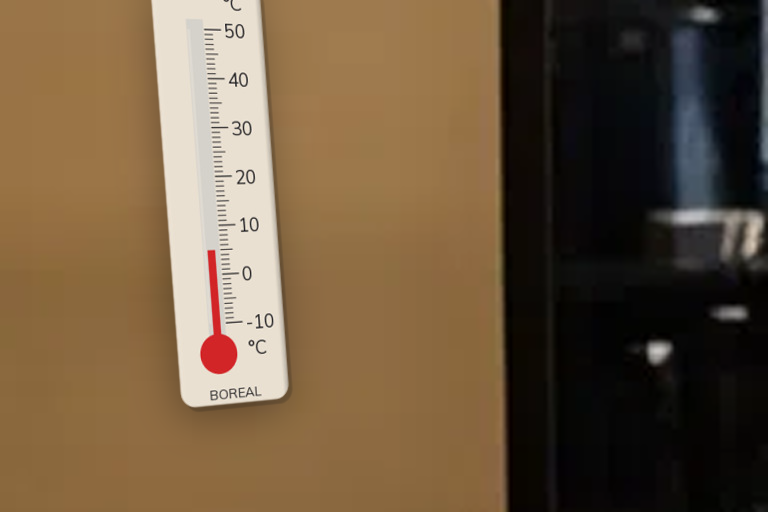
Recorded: 5 °C
